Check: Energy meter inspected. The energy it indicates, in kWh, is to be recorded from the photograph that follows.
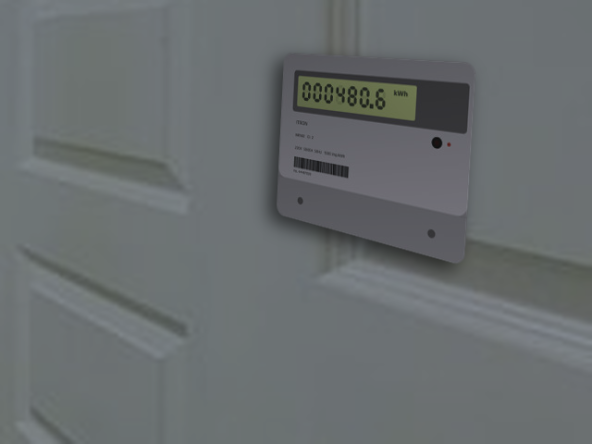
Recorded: 480.6 kWh
